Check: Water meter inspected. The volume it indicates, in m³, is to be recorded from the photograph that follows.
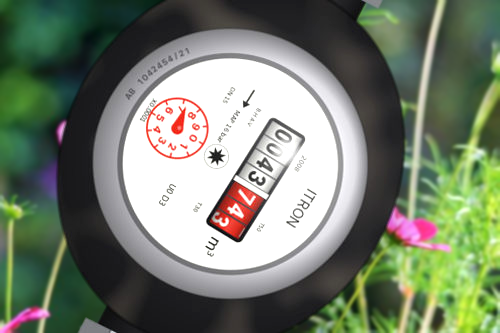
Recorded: 43.7427 m³
